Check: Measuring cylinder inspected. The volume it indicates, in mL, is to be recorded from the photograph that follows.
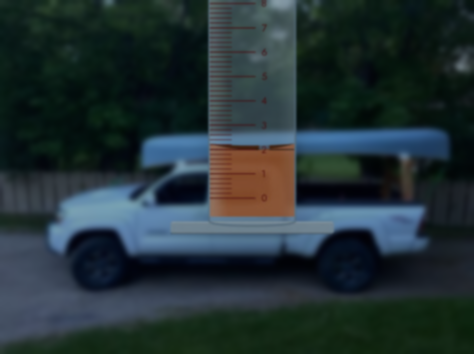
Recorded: 2 mL
